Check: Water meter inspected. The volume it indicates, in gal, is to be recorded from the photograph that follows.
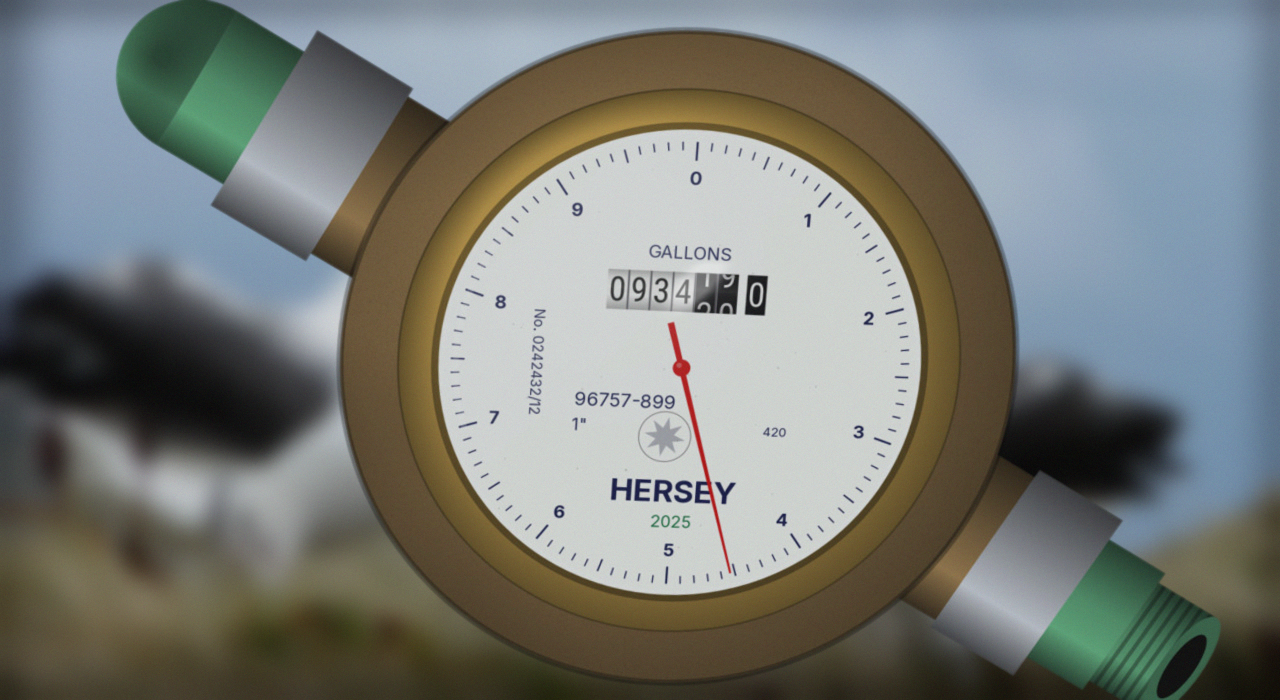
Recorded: 934194.5 gal
